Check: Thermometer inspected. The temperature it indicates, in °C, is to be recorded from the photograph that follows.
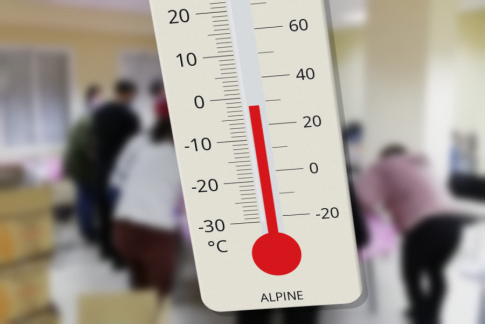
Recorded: -2 °C
